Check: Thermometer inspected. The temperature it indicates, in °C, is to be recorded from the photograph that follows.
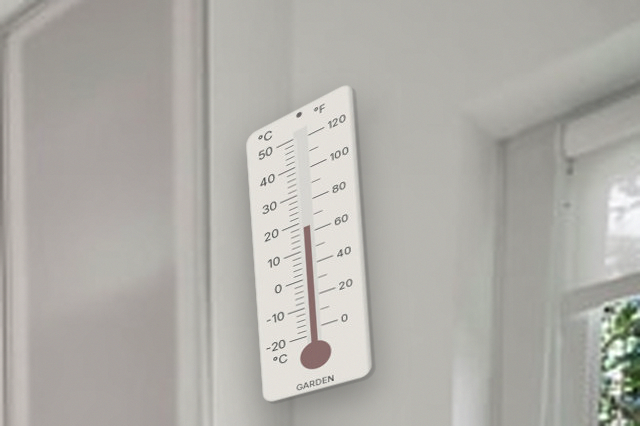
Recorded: 18 °C
